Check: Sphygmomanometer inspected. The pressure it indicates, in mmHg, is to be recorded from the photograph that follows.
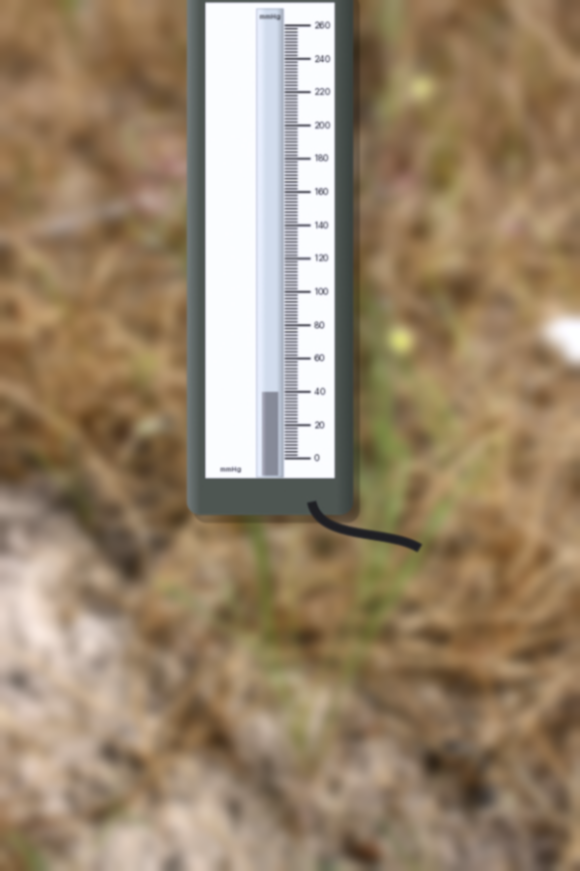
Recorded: 40 mmHg
